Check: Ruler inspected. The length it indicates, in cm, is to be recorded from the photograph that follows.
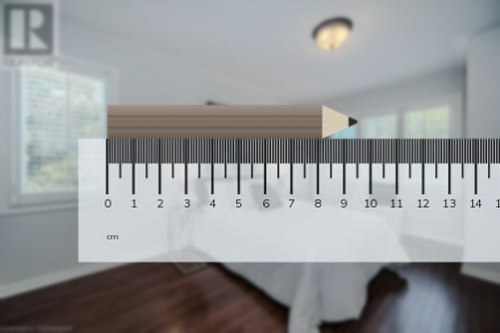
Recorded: 9.5 cm
